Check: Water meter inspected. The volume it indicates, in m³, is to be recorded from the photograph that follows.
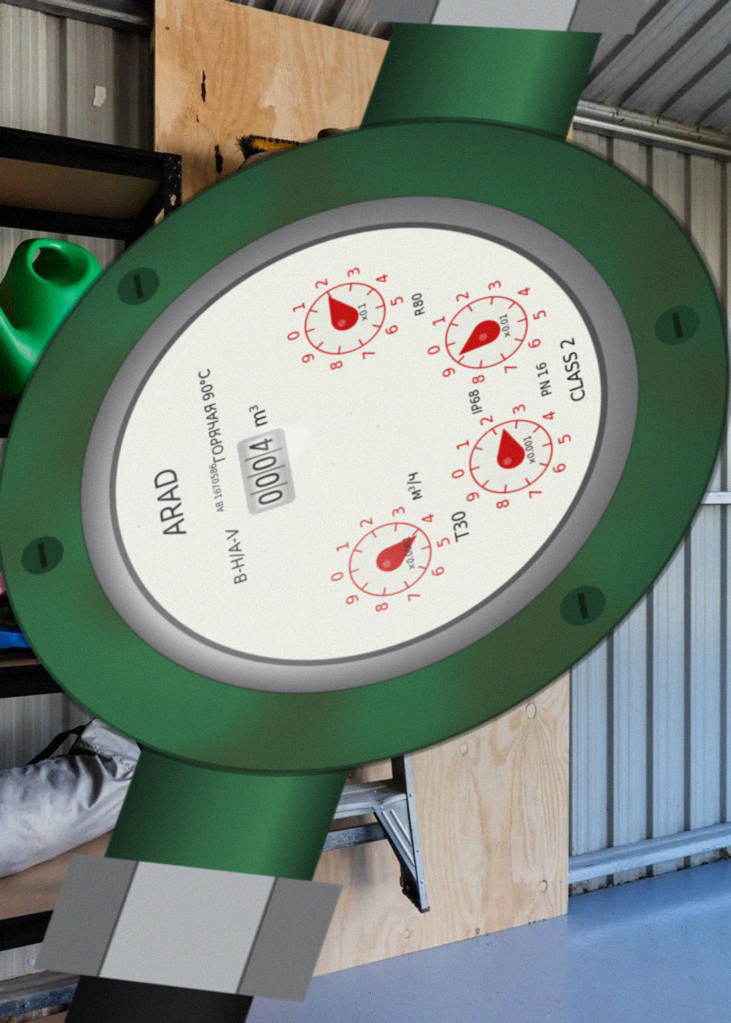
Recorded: 4.1924 m³
